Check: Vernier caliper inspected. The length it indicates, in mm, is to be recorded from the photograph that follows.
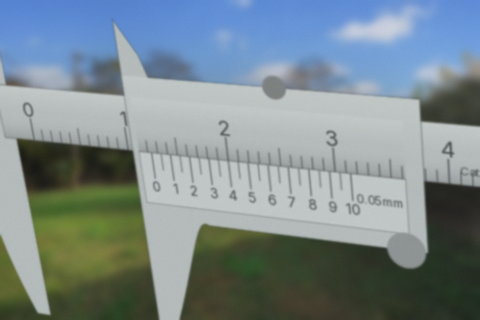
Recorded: 12.4 mm
